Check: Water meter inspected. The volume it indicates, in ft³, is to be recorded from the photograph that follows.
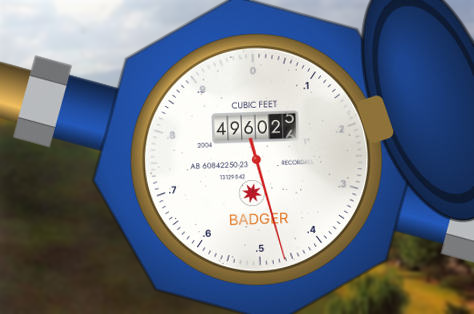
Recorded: 496025.46 ft³
